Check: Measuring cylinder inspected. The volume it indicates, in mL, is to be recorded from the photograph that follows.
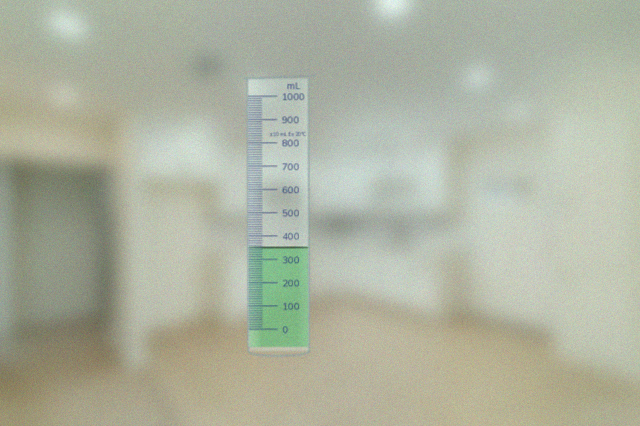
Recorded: 350 mL
